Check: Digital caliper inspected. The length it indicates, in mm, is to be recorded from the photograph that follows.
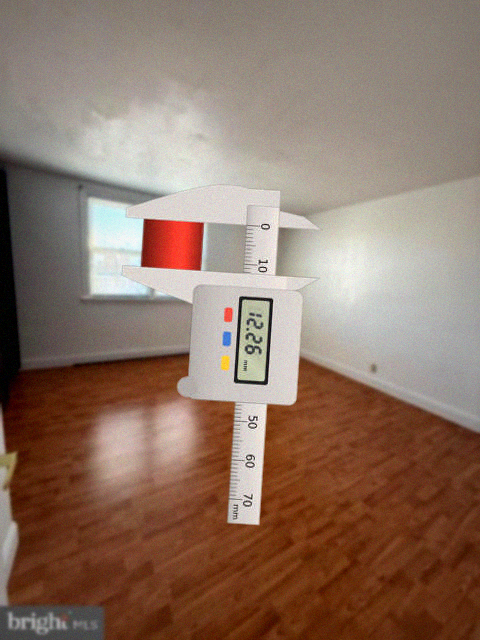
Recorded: 12.26 mm
